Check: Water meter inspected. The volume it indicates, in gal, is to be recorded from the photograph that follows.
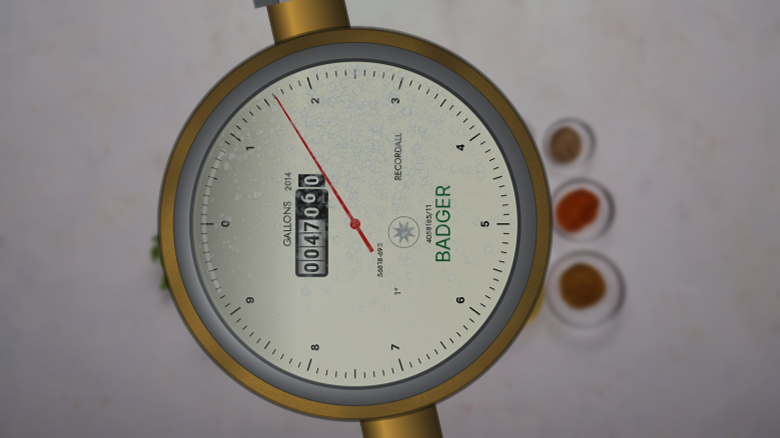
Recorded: 47061.6 gal
